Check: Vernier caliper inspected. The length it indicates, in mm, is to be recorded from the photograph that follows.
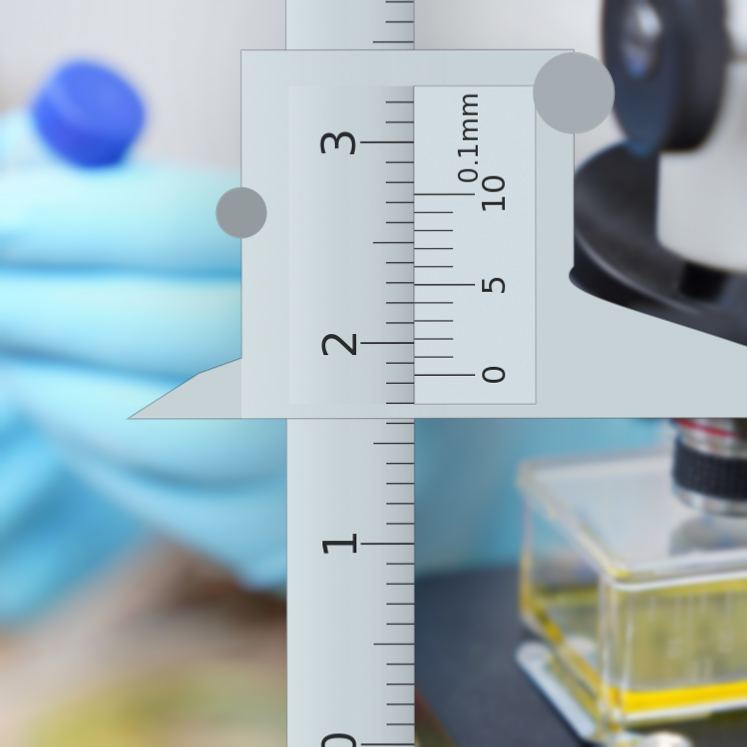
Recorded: 18.4 mm
